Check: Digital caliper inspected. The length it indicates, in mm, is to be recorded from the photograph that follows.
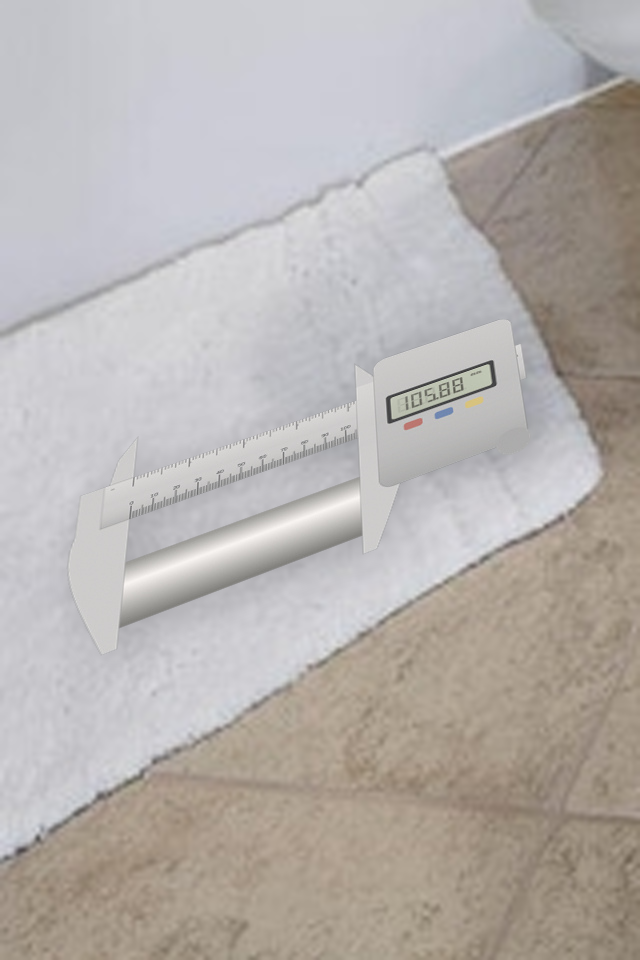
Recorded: 105.88 mm
